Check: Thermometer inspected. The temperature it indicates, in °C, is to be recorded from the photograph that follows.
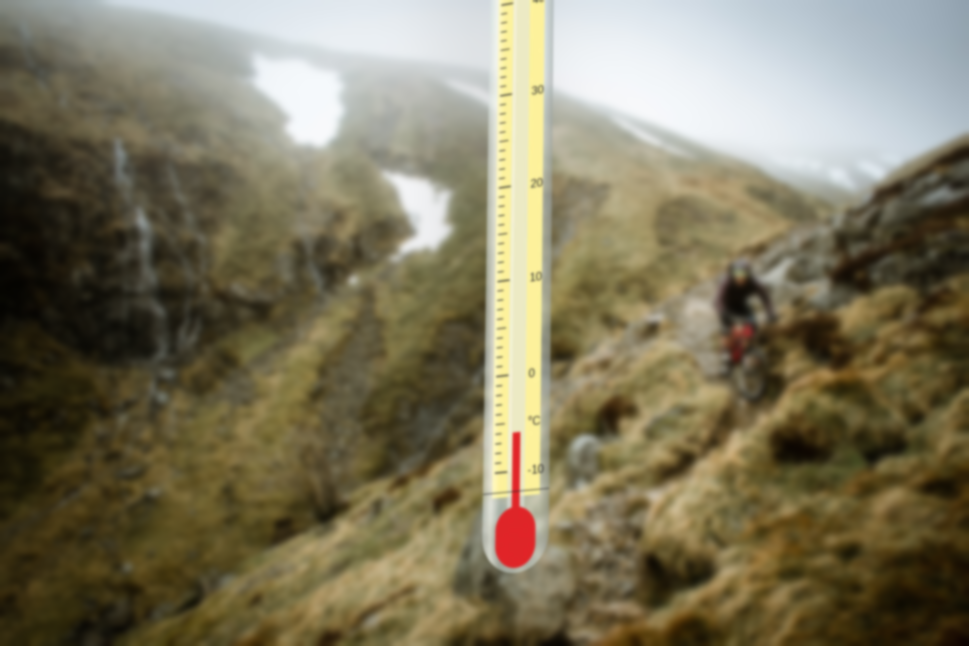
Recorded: -6 °C
